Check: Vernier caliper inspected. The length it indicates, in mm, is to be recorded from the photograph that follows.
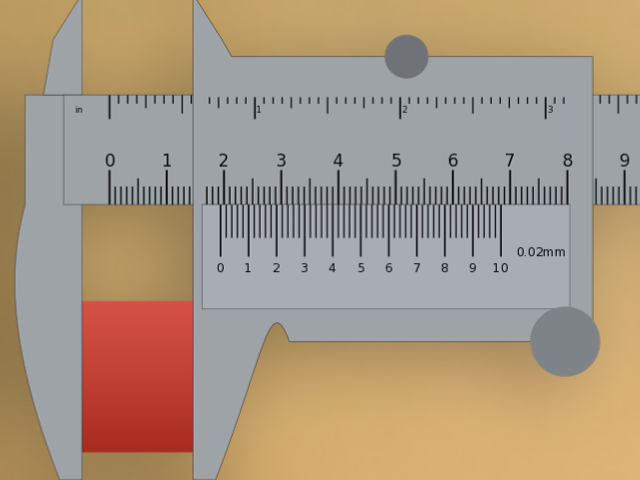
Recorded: 19.4 mm
